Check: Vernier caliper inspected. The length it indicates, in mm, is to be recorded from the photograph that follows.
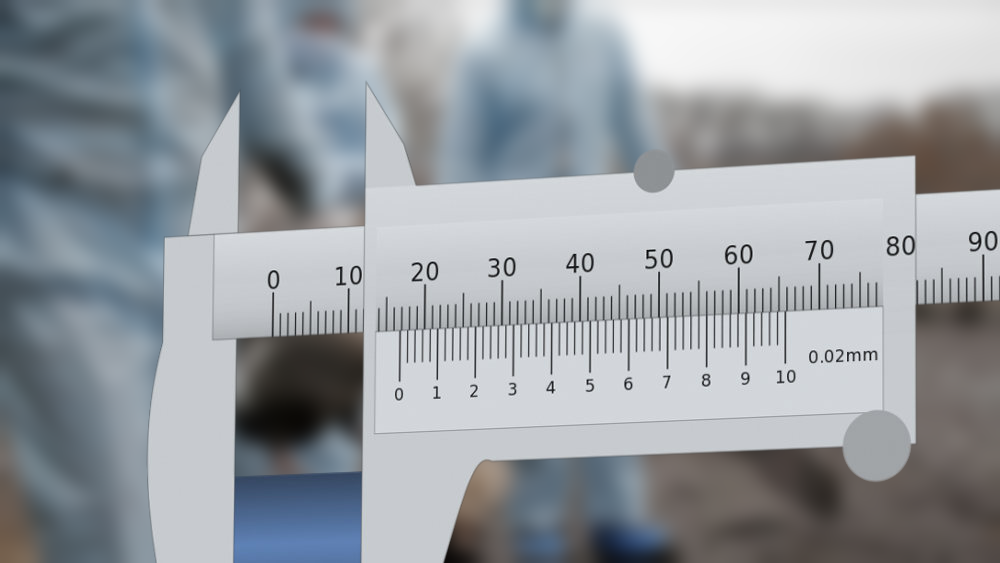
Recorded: 16.8 mm
